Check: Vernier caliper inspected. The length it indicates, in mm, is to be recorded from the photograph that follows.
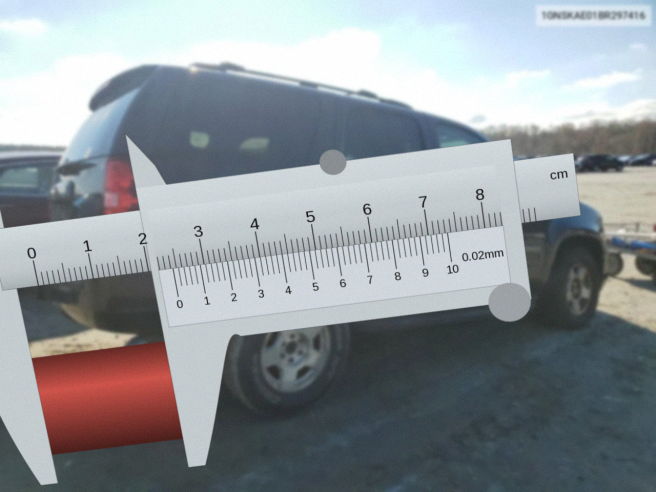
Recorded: 24.4 mm
